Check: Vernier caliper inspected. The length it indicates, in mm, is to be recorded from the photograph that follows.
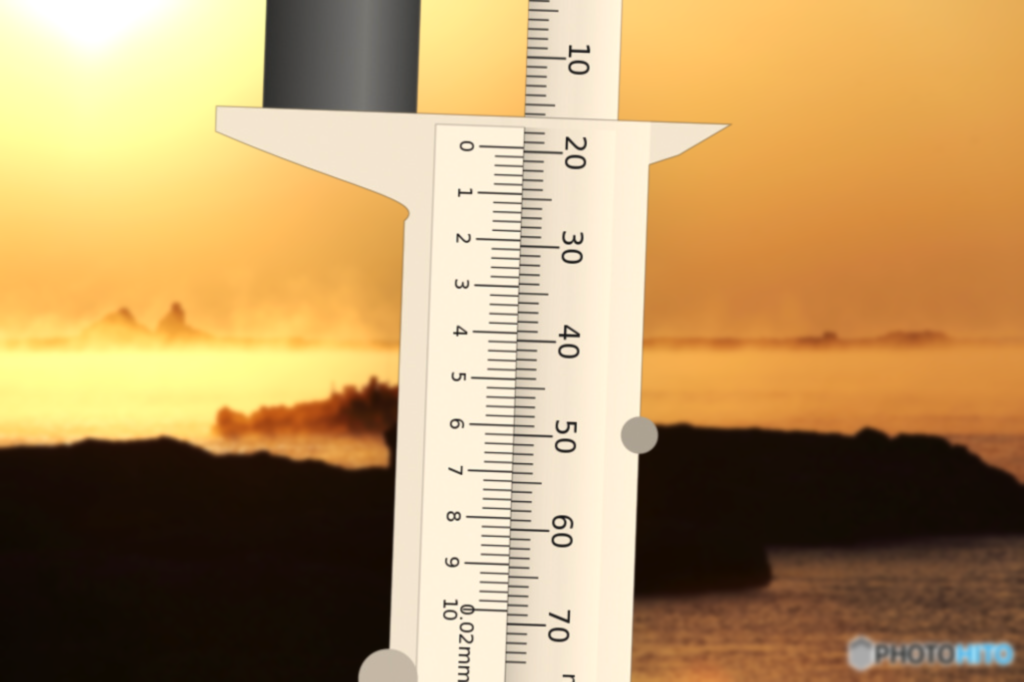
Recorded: 19.6 mm
